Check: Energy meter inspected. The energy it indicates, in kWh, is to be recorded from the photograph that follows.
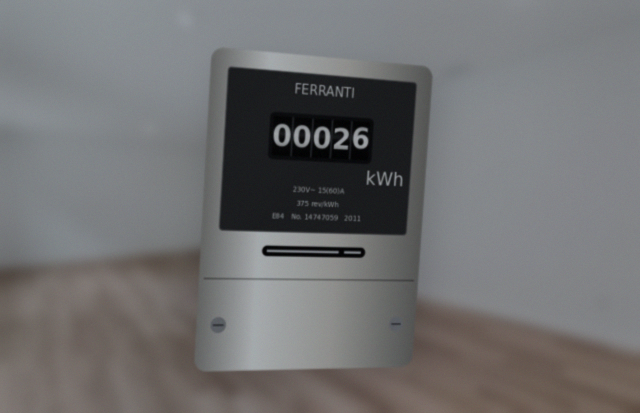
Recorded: 26 kWh
